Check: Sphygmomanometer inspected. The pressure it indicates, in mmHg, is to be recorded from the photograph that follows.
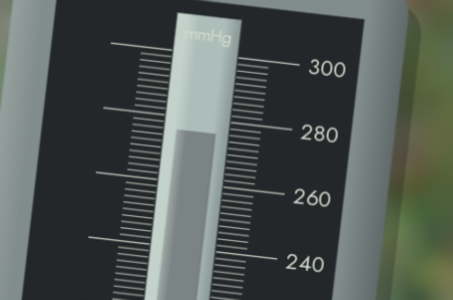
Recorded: 276 mmHg
